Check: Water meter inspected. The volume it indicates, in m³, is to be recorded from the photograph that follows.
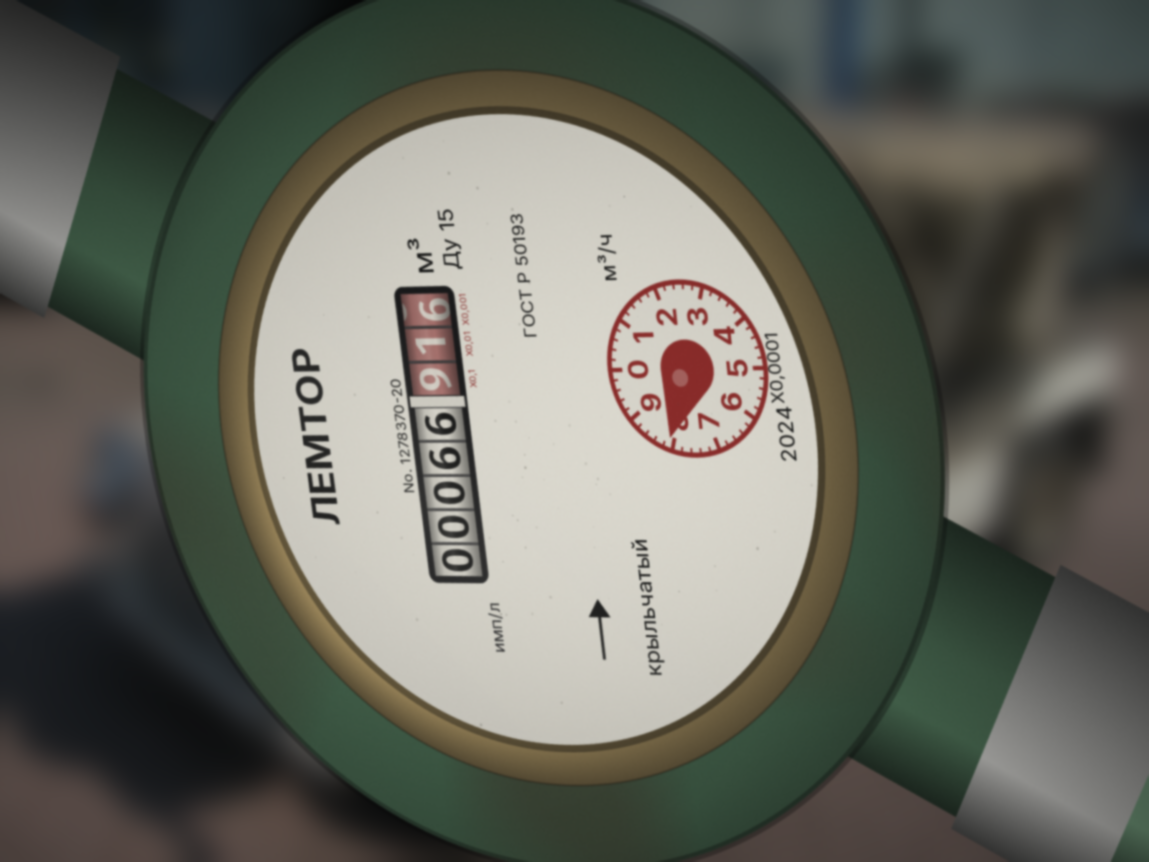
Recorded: 66.9158 m³
